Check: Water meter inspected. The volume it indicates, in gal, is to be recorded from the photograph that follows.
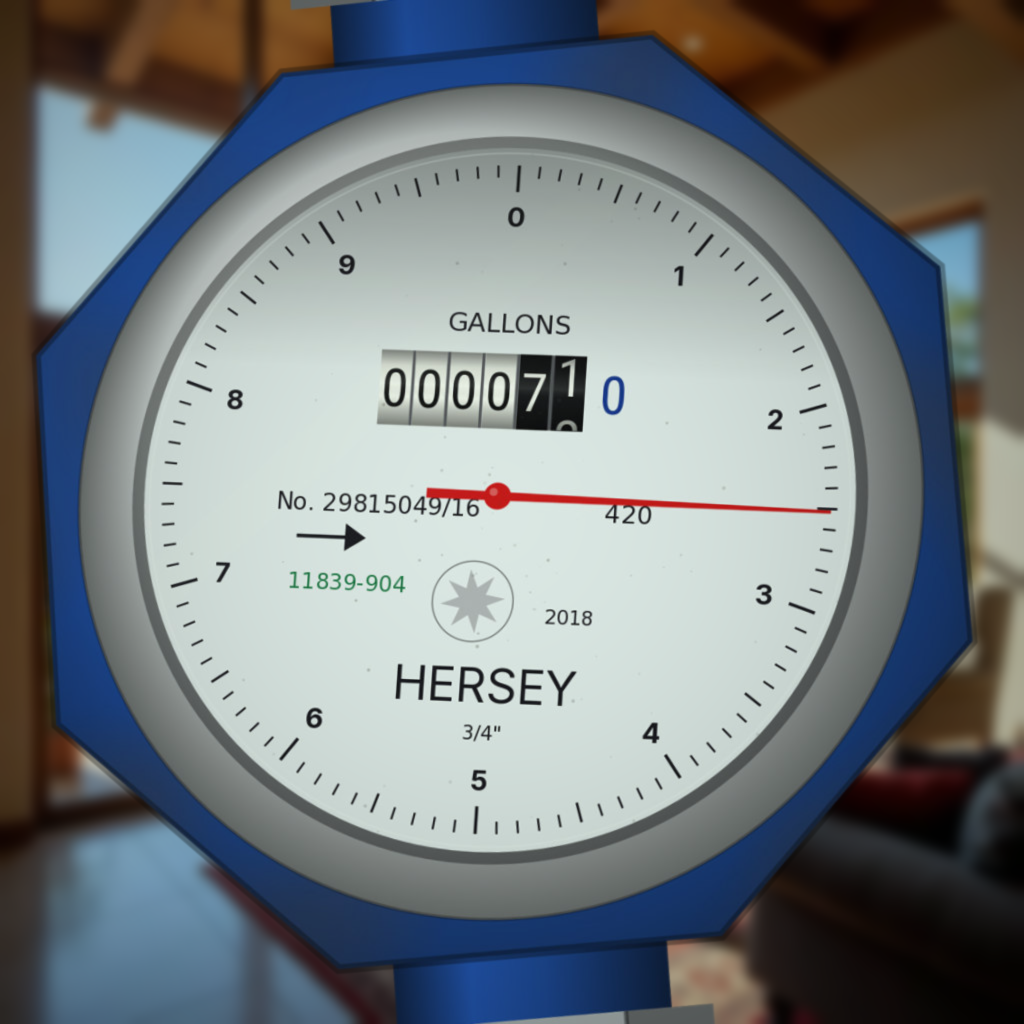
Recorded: 712.5 gal
